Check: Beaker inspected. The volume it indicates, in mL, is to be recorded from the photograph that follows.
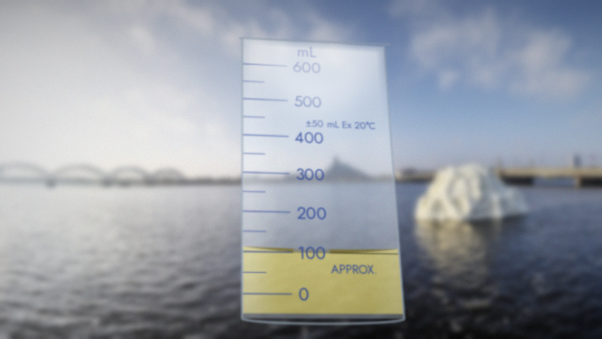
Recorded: 100 mL
